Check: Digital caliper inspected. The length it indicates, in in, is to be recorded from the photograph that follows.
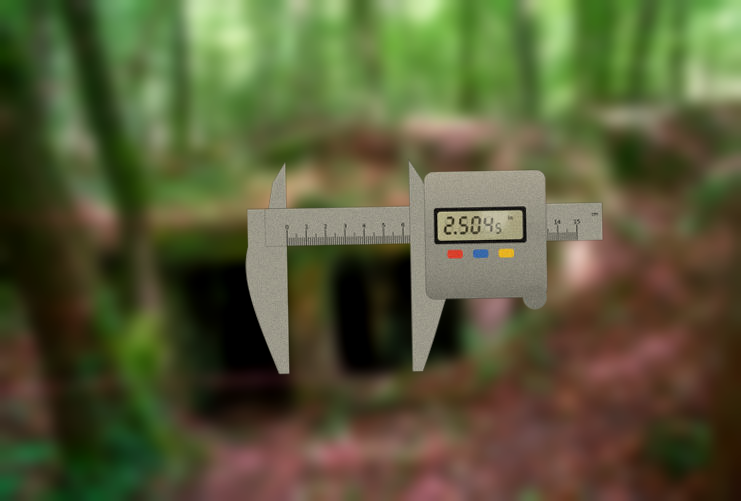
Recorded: 2.5045 in
